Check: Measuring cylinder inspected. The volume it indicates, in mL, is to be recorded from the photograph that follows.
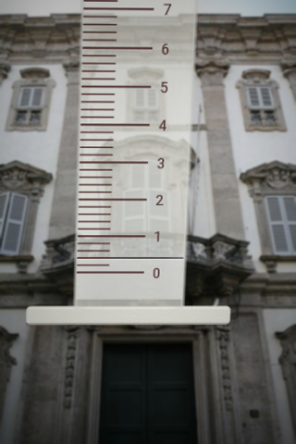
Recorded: 0.4 mL
